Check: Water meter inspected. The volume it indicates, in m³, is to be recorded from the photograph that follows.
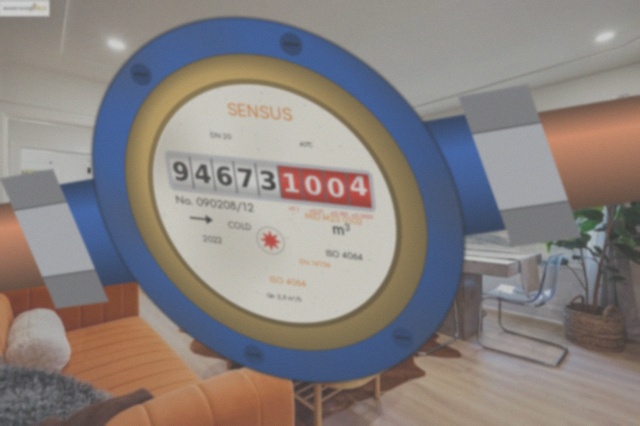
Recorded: 94673.1004 m³
